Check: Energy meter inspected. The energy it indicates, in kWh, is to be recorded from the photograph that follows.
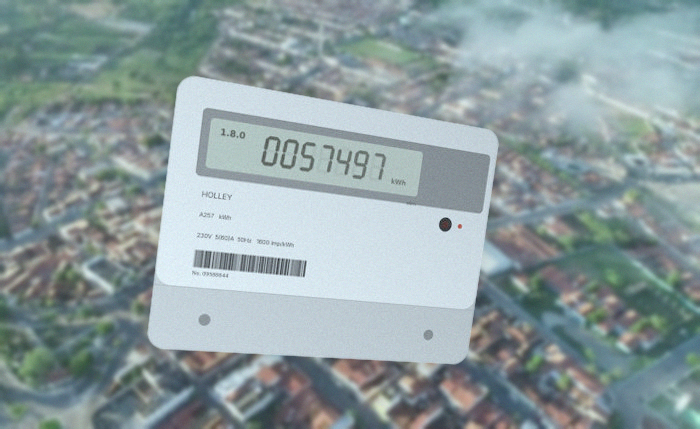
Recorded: 57497 kWh
